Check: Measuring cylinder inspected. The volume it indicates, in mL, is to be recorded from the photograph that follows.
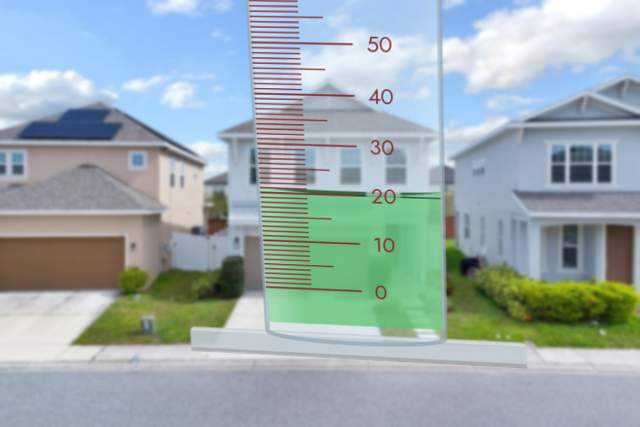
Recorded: 20 mL
